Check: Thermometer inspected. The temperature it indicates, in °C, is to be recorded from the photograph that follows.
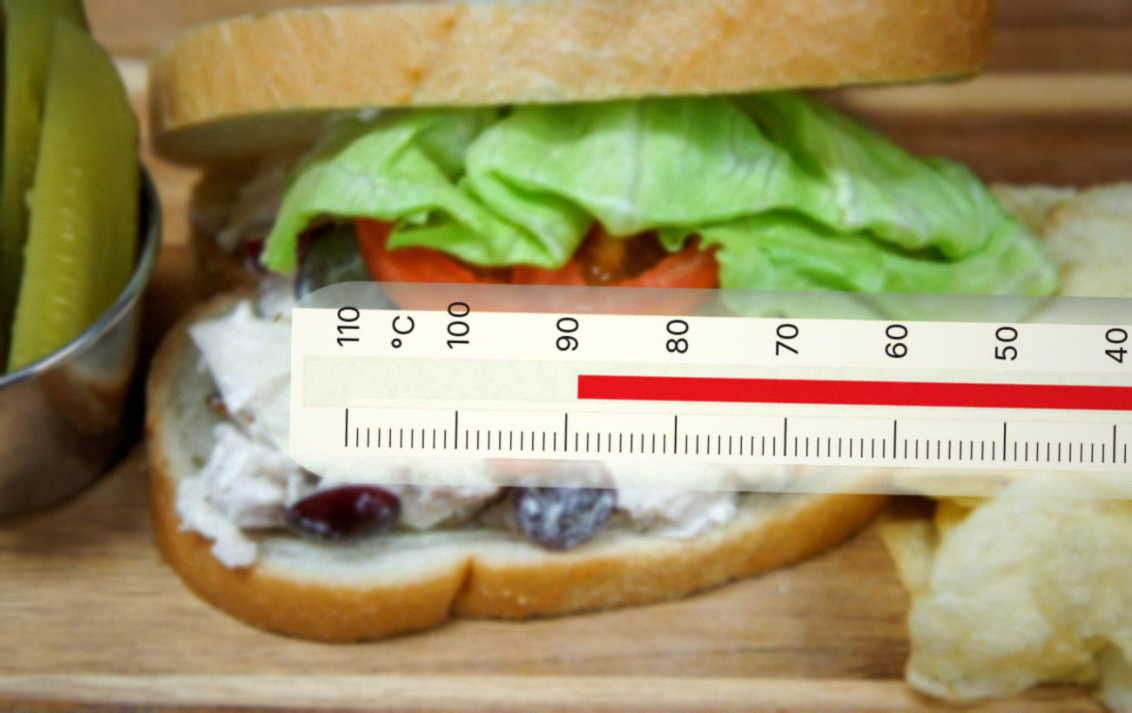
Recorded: 89 °C
